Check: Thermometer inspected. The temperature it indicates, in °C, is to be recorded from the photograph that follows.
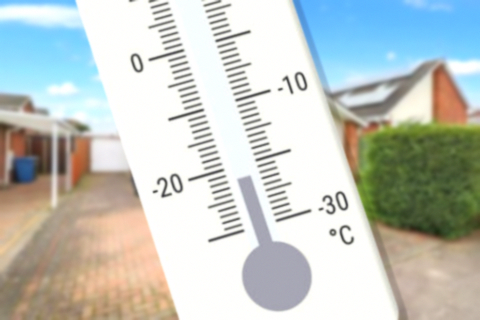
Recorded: -22 °C
